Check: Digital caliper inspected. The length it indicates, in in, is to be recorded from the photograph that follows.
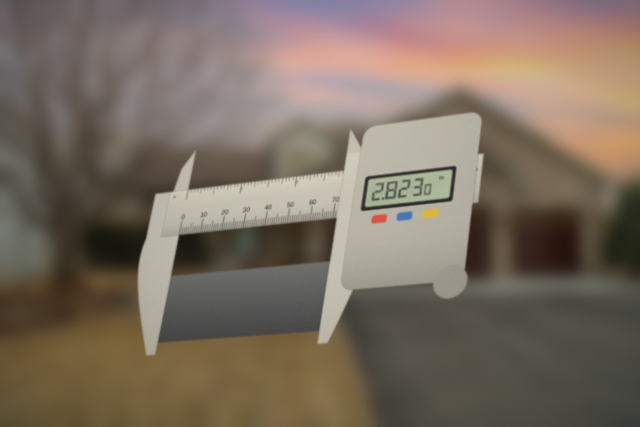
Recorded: 2.8230 in
